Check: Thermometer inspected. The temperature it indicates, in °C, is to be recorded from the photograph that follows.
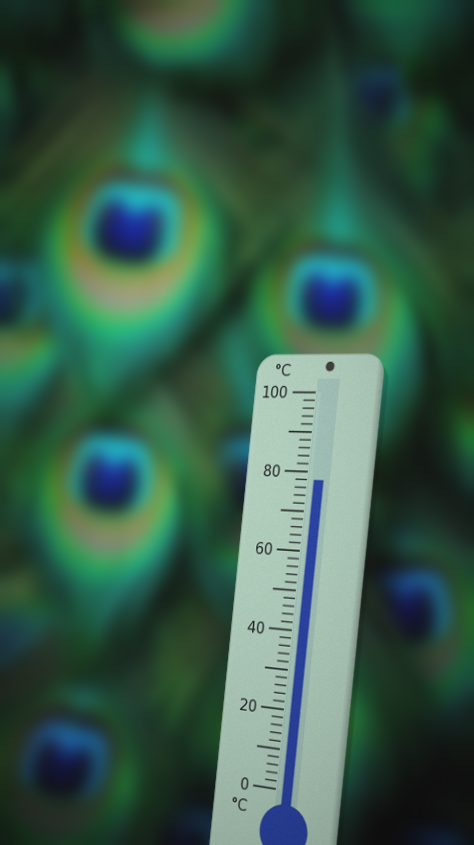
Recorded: 78 °C
